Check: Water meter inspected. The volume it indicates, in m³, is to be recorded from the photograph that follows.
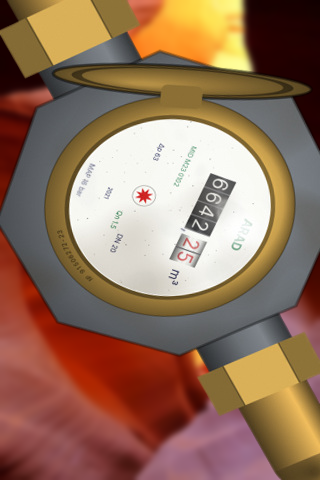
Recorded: 6642.25 m³
